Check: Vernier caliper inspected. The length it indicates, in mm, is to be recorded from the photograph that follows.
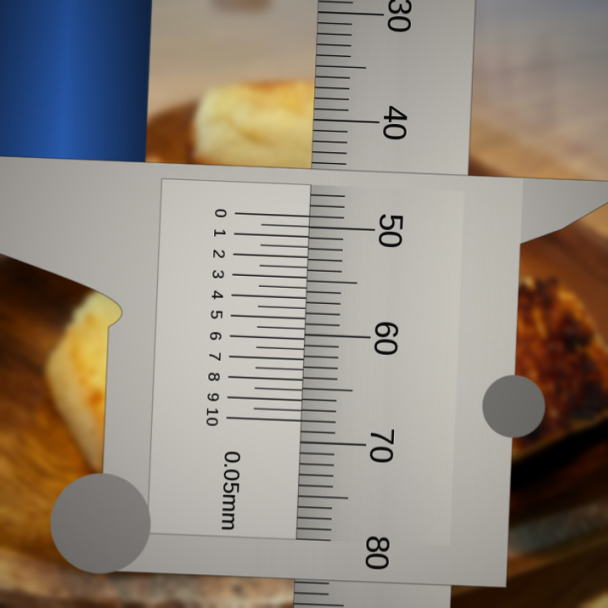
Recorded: 49.0 mm
